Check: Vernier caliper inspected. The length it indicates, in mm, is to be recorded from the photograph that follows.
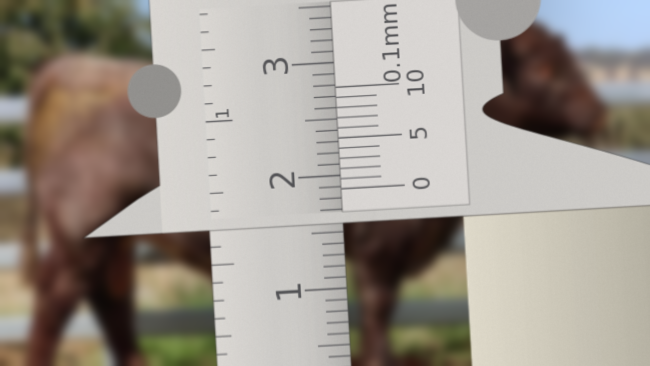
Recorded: 18.8 mm
